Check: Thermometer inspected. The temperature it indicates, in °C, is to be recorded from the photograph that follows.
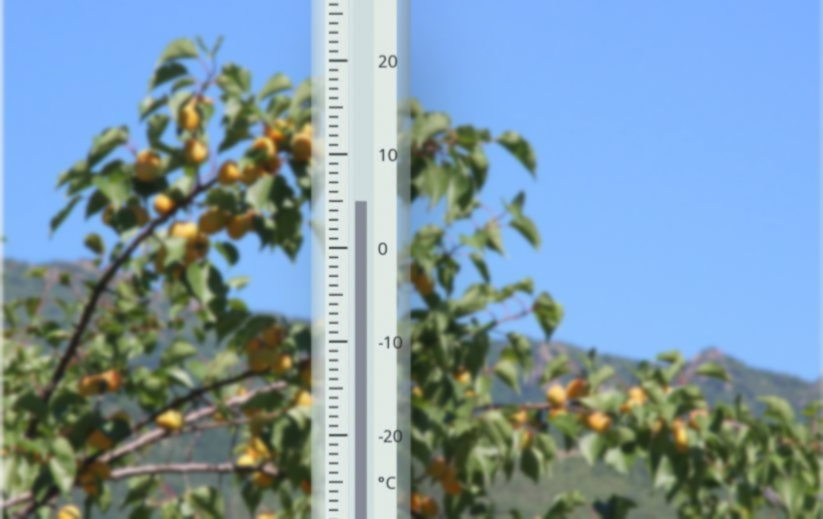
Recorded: 5 °C
